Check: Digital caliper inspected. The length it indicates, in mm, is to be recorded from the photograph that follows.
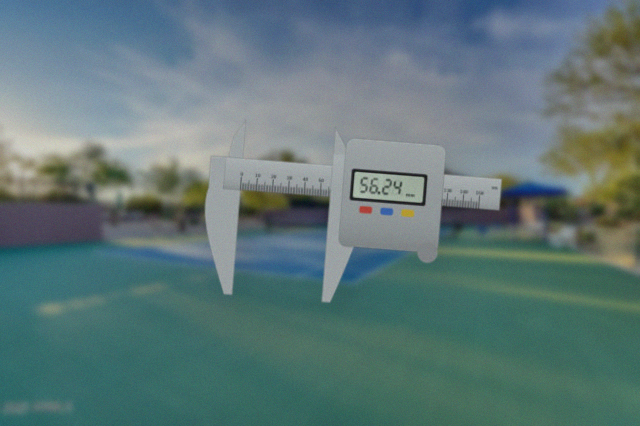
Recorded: 56.24 mm
